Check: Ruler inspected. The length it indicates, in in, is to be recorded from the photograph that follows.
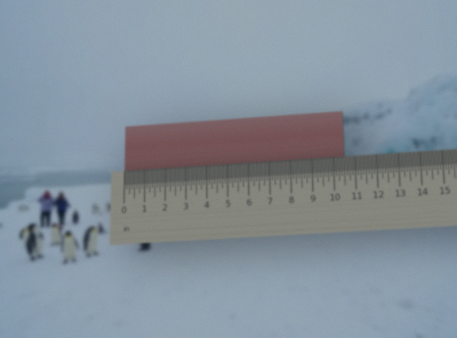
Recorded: 10.5 in
